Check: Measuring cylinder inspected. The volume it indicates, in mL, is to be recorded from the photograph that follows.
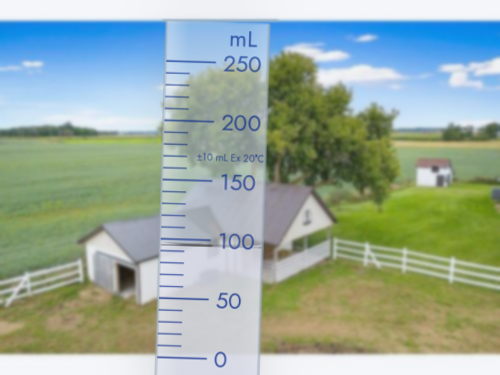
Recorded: 95 mL
